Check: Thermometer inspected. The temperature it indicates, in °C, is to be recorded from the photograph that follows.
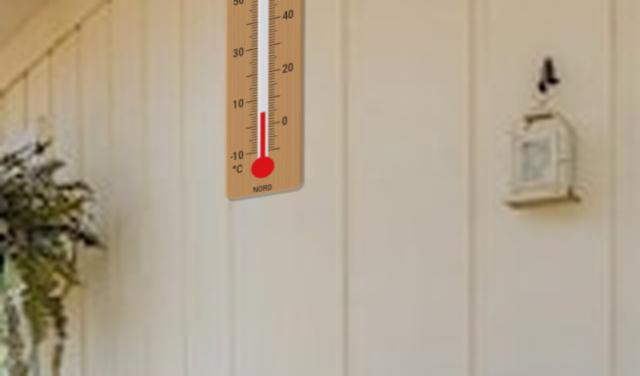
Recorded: 5 °C
